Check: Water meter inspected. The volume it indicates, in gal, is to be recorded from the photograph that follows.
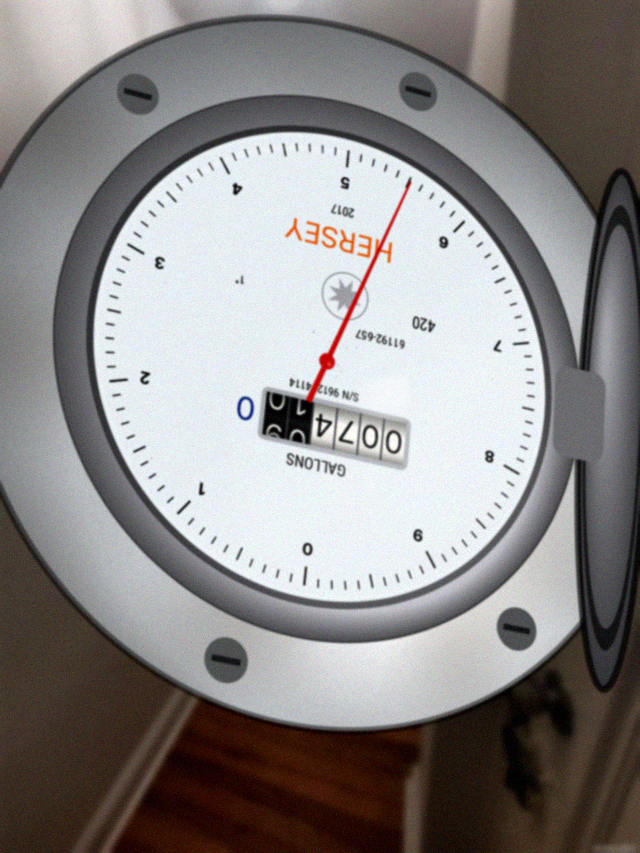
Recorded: 74095.5 gal
